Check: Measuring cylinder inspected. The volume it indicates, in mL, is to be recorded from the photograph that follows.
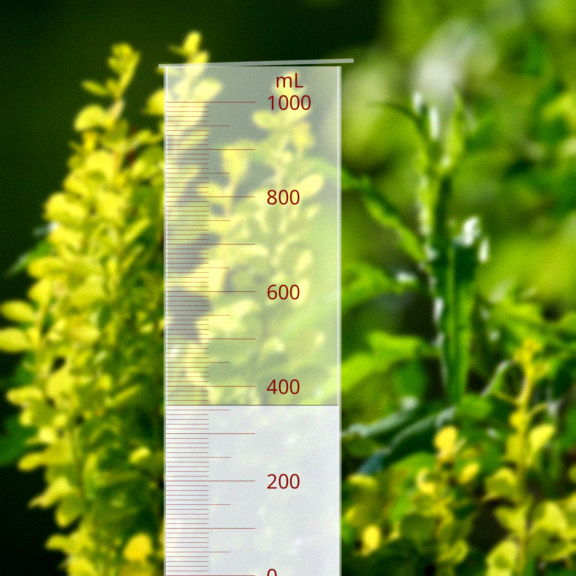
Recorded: 360 mL
